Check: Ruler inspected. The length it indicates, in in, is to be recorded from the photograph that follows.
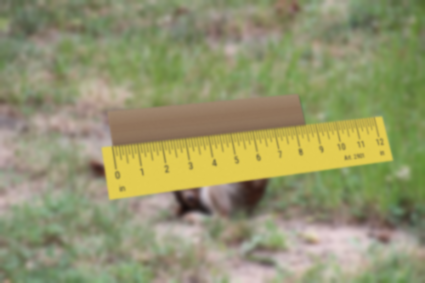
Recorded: 8.5 in
